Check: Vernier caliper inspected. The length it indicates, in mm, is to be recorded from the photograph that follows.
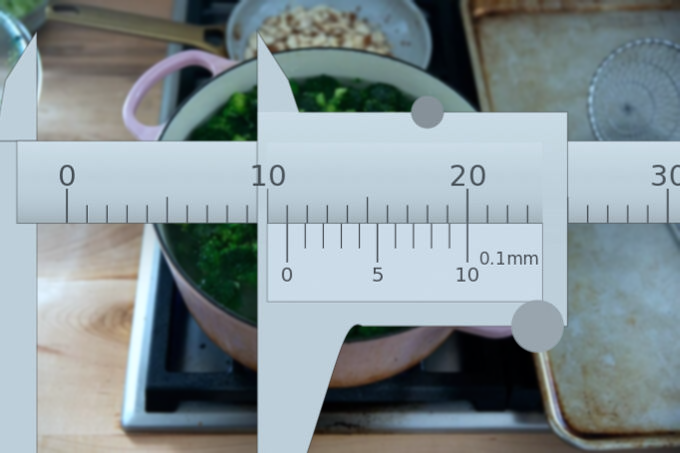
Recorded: 11.0 mm
